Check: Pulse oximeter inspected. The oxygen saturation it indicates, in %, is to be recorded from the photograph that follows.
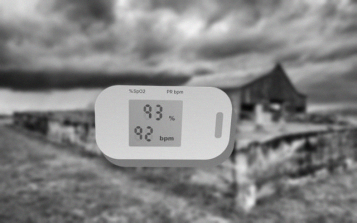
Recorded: 93 %
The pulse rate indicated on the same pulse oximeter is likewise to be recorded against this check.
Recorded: 92 bpm
